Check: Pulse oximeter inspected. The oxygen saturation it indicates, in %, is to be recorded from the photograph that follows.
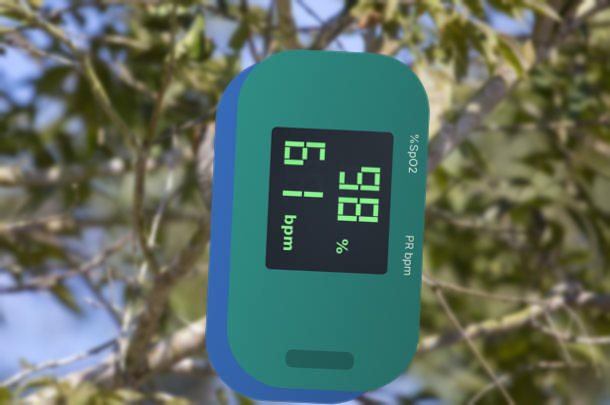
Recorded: 98 %
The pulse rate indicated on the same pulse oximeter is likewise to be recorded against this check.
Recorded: 61 bpm
